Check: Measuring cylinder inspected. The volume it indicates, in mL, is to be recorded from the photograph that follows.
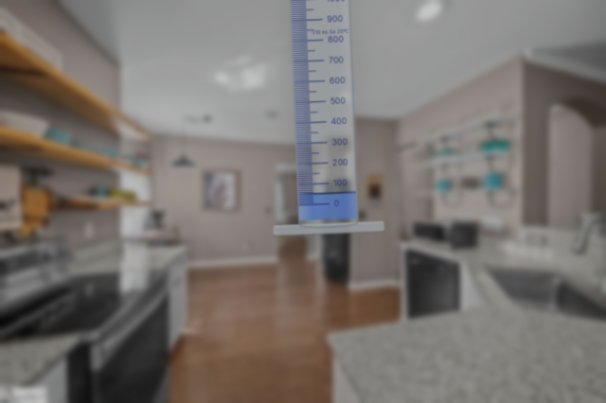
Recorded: 50 mL
